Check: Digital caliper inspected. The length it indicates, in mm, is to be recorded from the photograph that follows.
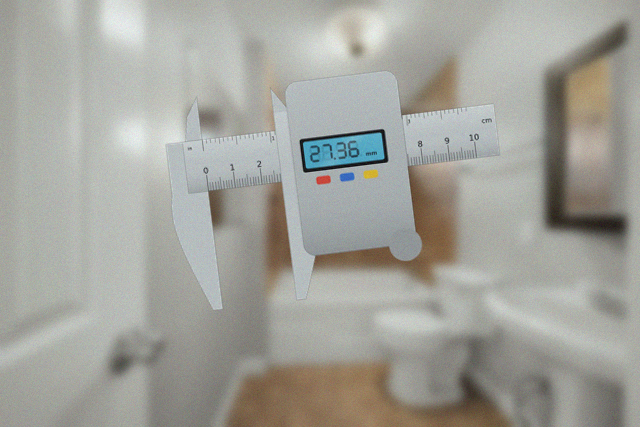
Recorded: 27.36 mm
